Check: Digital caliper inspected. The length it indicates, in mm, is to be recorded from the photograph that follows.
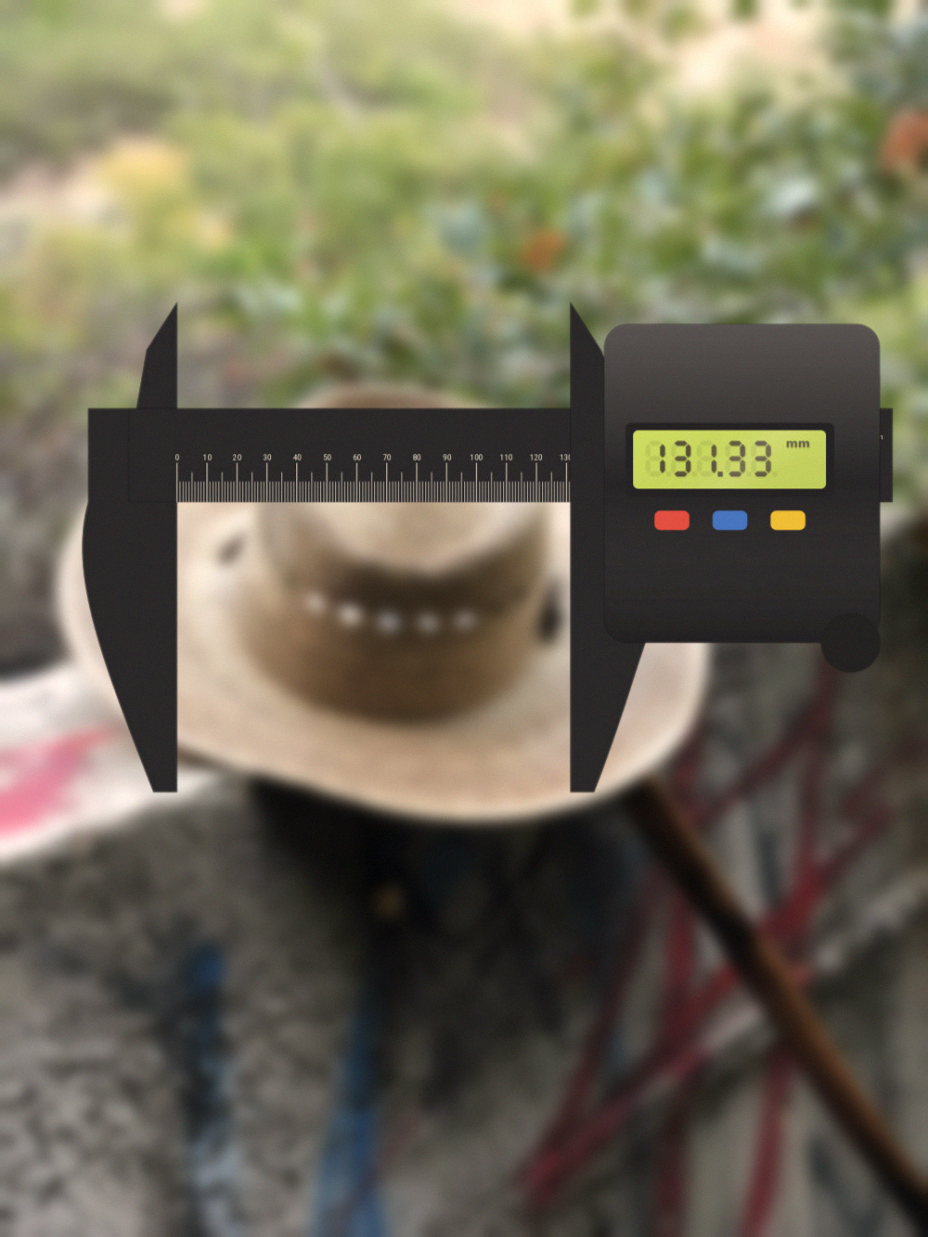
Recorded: 131.33 mm
